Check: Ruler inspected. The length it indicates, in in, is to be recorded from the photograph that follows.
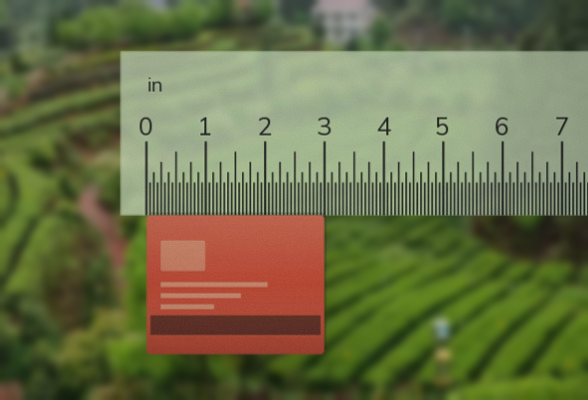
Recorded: 3 in
